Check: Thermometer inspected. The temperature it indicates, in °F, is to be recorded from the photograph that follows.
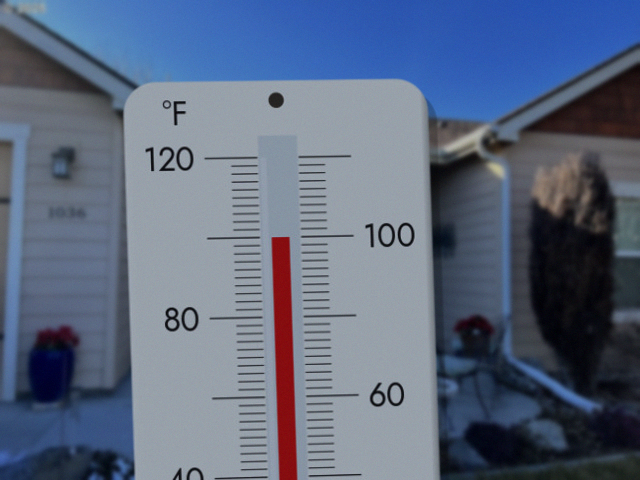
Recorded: 100 °F
